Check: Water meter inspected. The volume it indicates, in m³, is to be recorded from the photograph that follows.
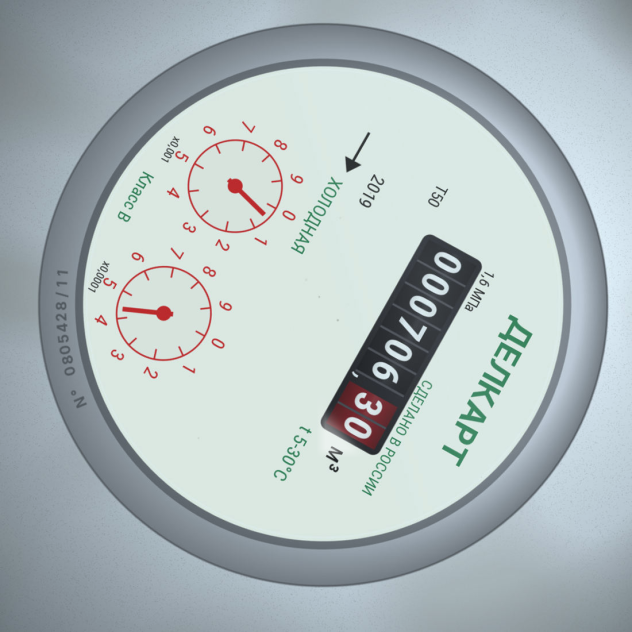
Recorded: 706.3004 m³
